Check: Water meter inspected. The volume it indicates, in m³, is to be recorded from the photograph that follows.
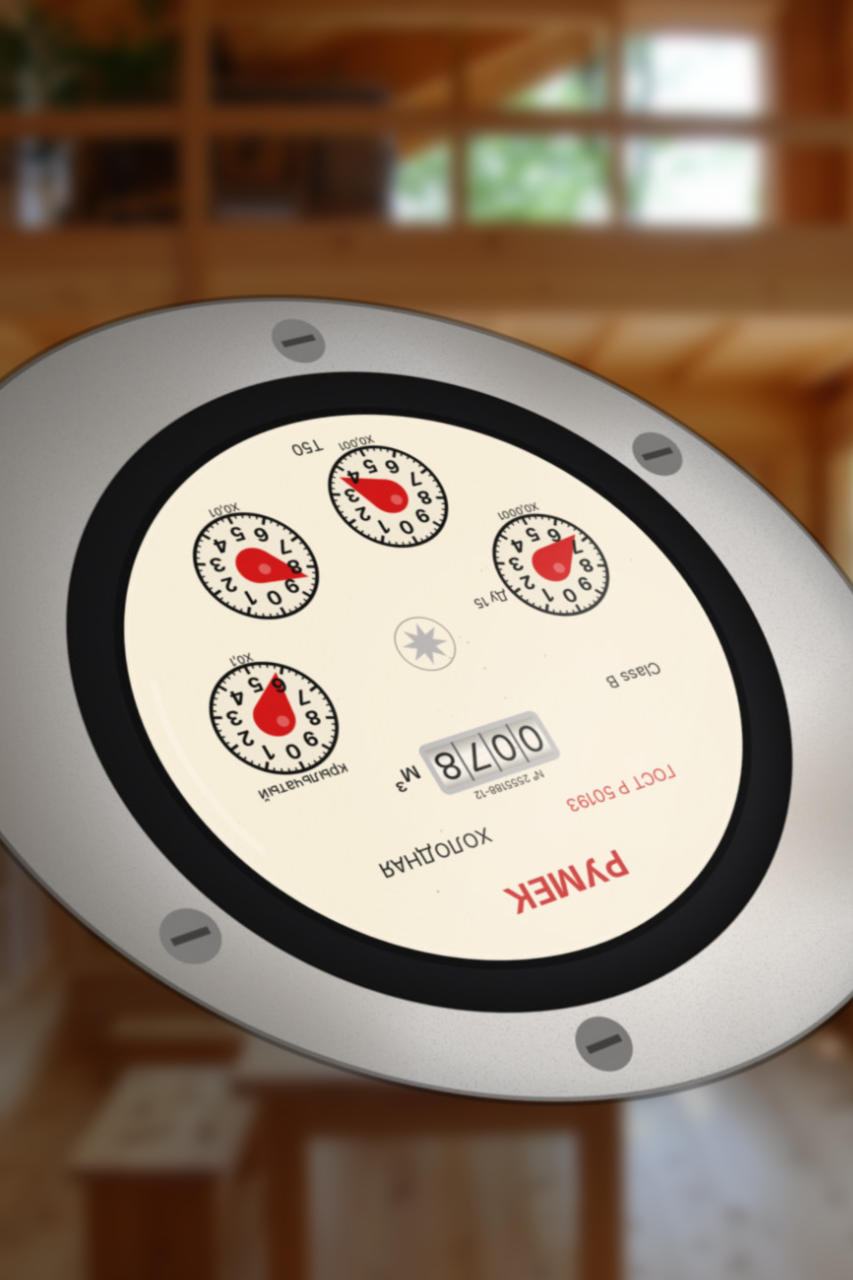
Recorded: 78.5836 m³
